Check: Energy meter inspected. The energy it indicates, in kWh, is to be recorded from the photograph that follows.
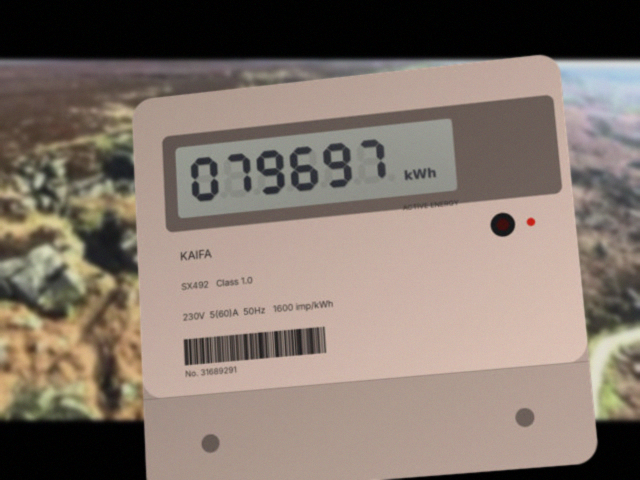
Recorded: 79697 kWh
